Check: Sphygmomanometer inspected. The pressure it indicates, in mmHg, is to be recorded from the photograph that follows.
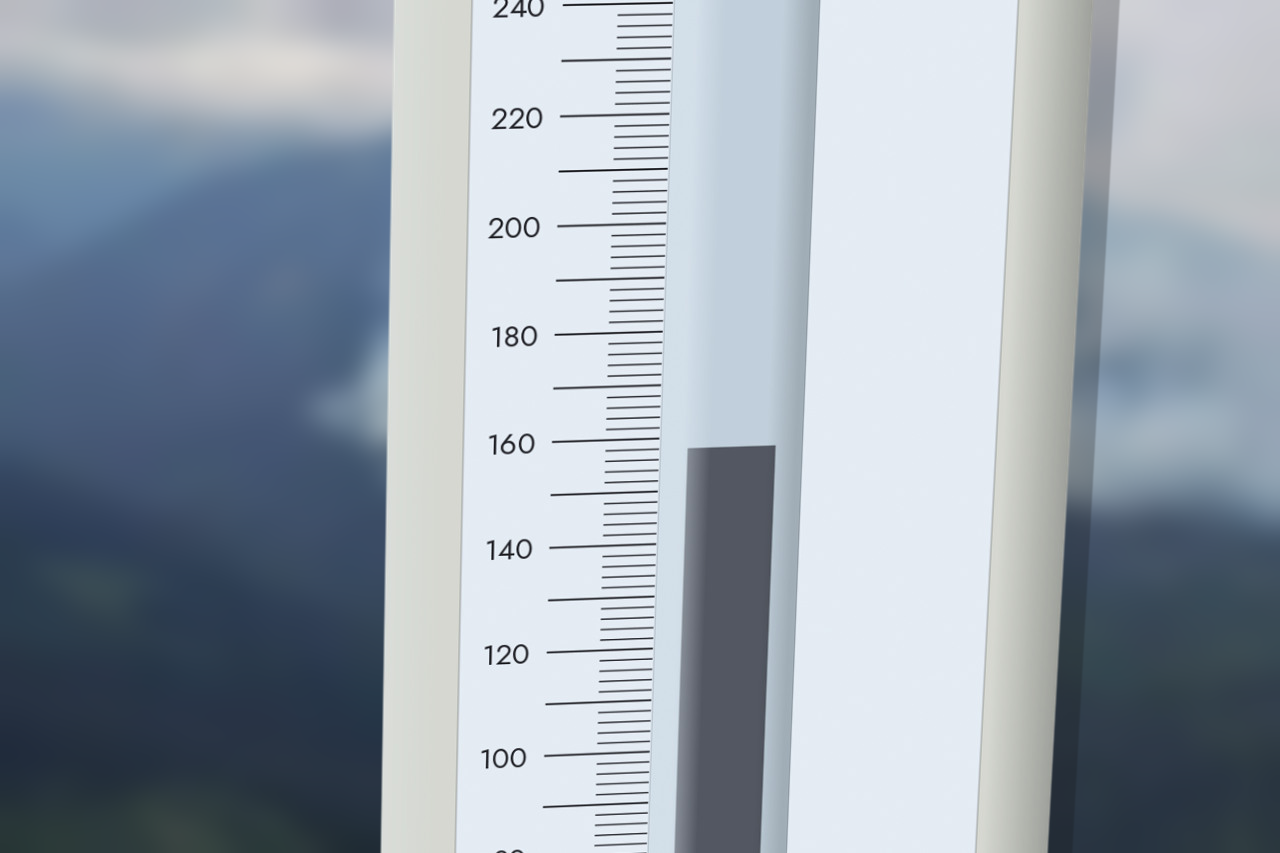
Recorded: 158 mmHg
